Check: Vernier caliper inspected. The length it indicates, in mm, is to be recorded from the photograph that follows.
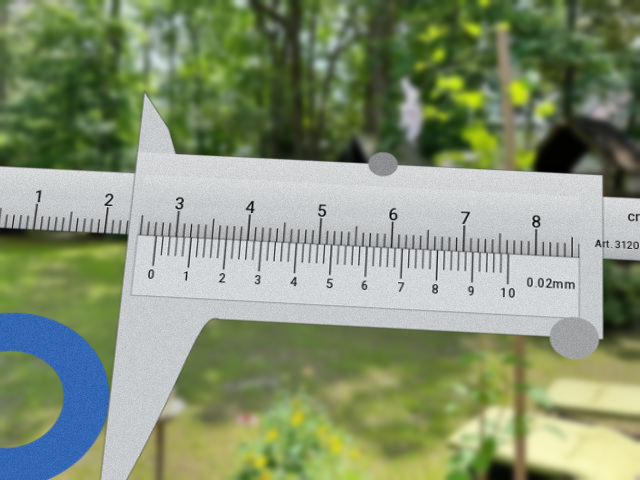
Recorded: 27.2 mm
